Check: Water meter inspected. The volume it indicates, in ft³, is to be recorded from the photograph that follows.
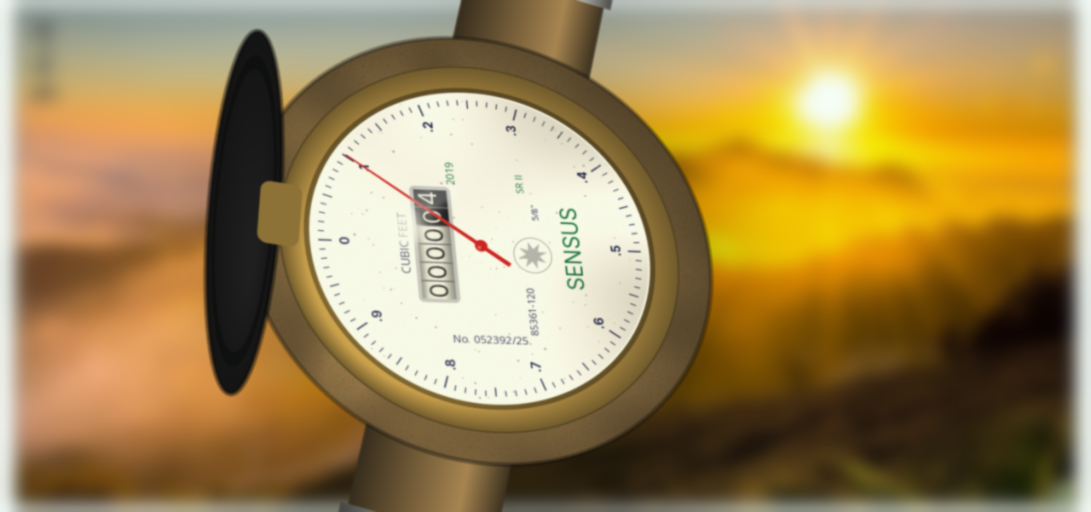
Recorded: 4.10 ft³
